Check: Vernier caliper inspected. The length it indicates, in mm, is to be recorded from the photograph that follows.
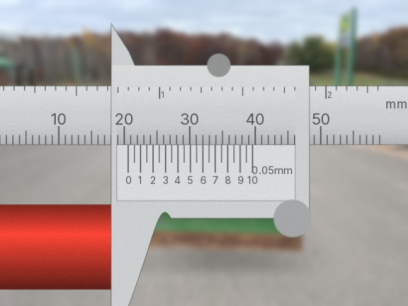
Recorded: 20.6 mm
